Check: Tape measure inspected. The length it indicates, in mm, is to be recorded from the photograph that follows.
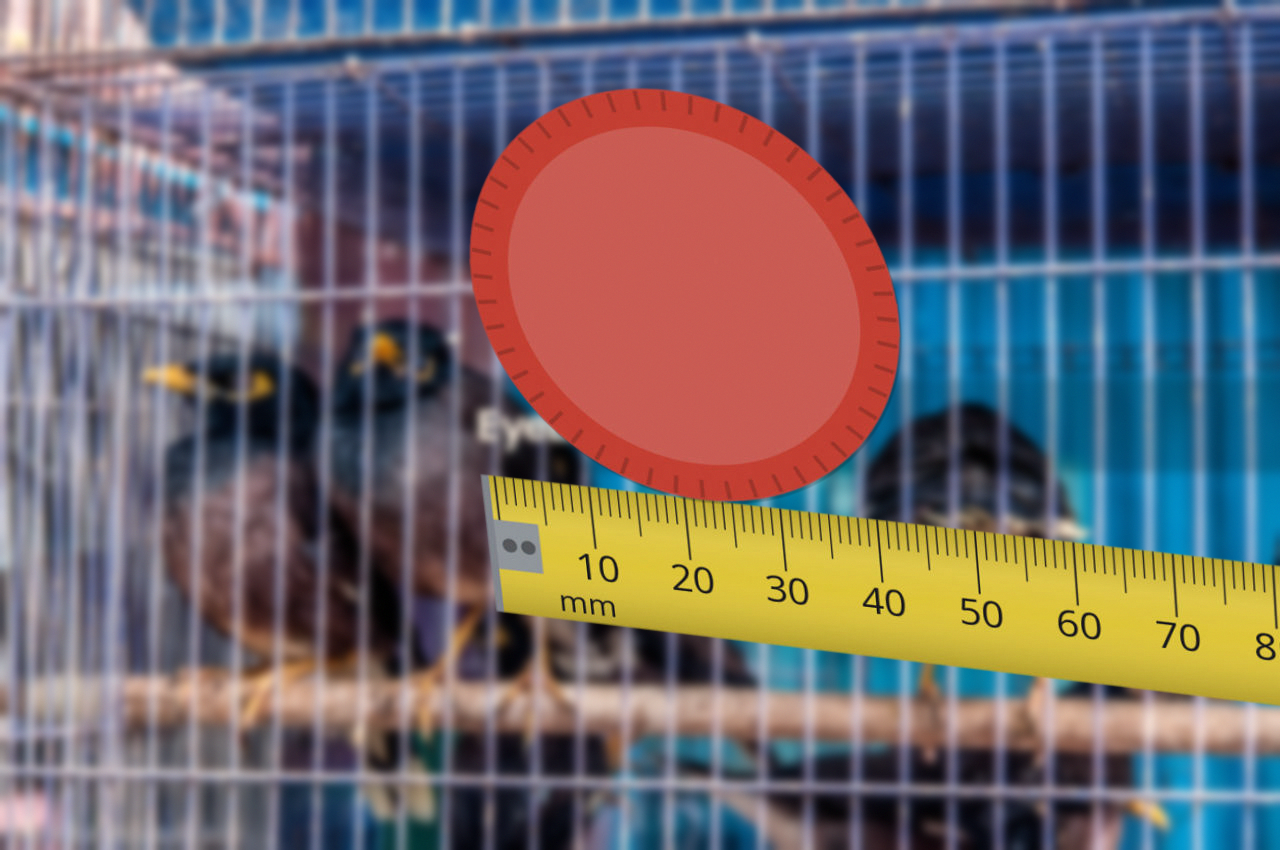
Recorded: 44 mm
